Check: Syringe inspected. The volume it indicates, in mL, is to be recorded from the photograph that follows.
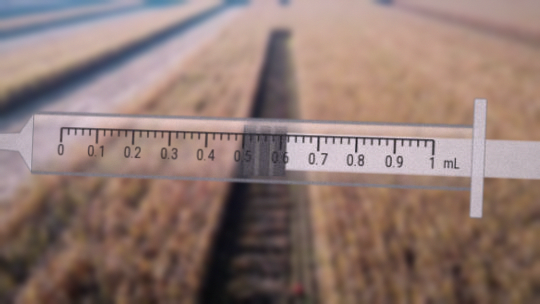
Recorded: 0.5 mL
